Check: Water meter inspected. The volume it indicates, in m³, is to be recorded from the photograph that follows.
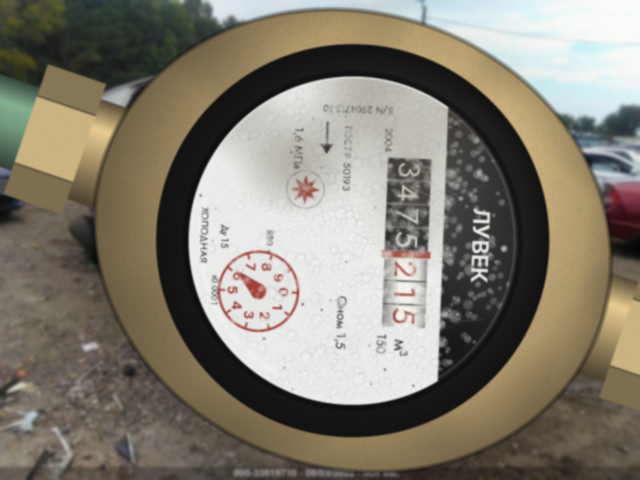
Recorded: 3475.2156 m³
